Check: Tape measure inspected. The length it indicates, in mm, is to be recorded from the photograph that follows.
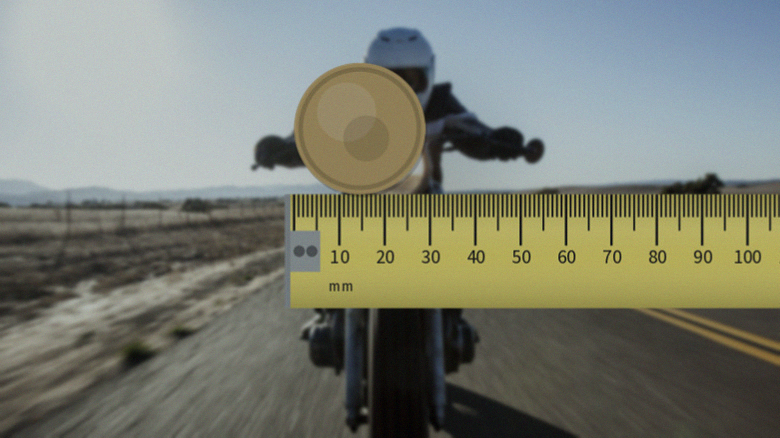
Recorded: 29 mm
